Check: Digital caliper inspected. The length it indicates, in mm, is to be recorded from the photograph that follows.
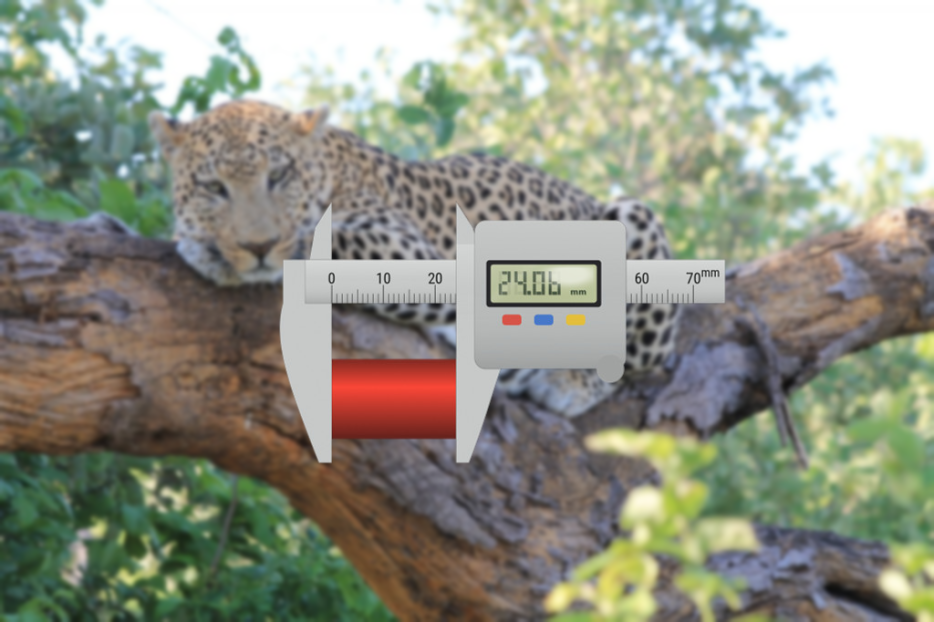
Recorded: 24.06 mm
